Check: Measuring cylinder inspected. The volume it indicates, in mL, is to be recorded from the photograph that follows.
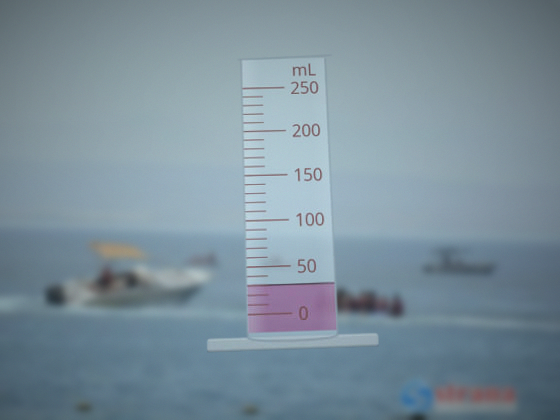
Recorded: 30 mL
